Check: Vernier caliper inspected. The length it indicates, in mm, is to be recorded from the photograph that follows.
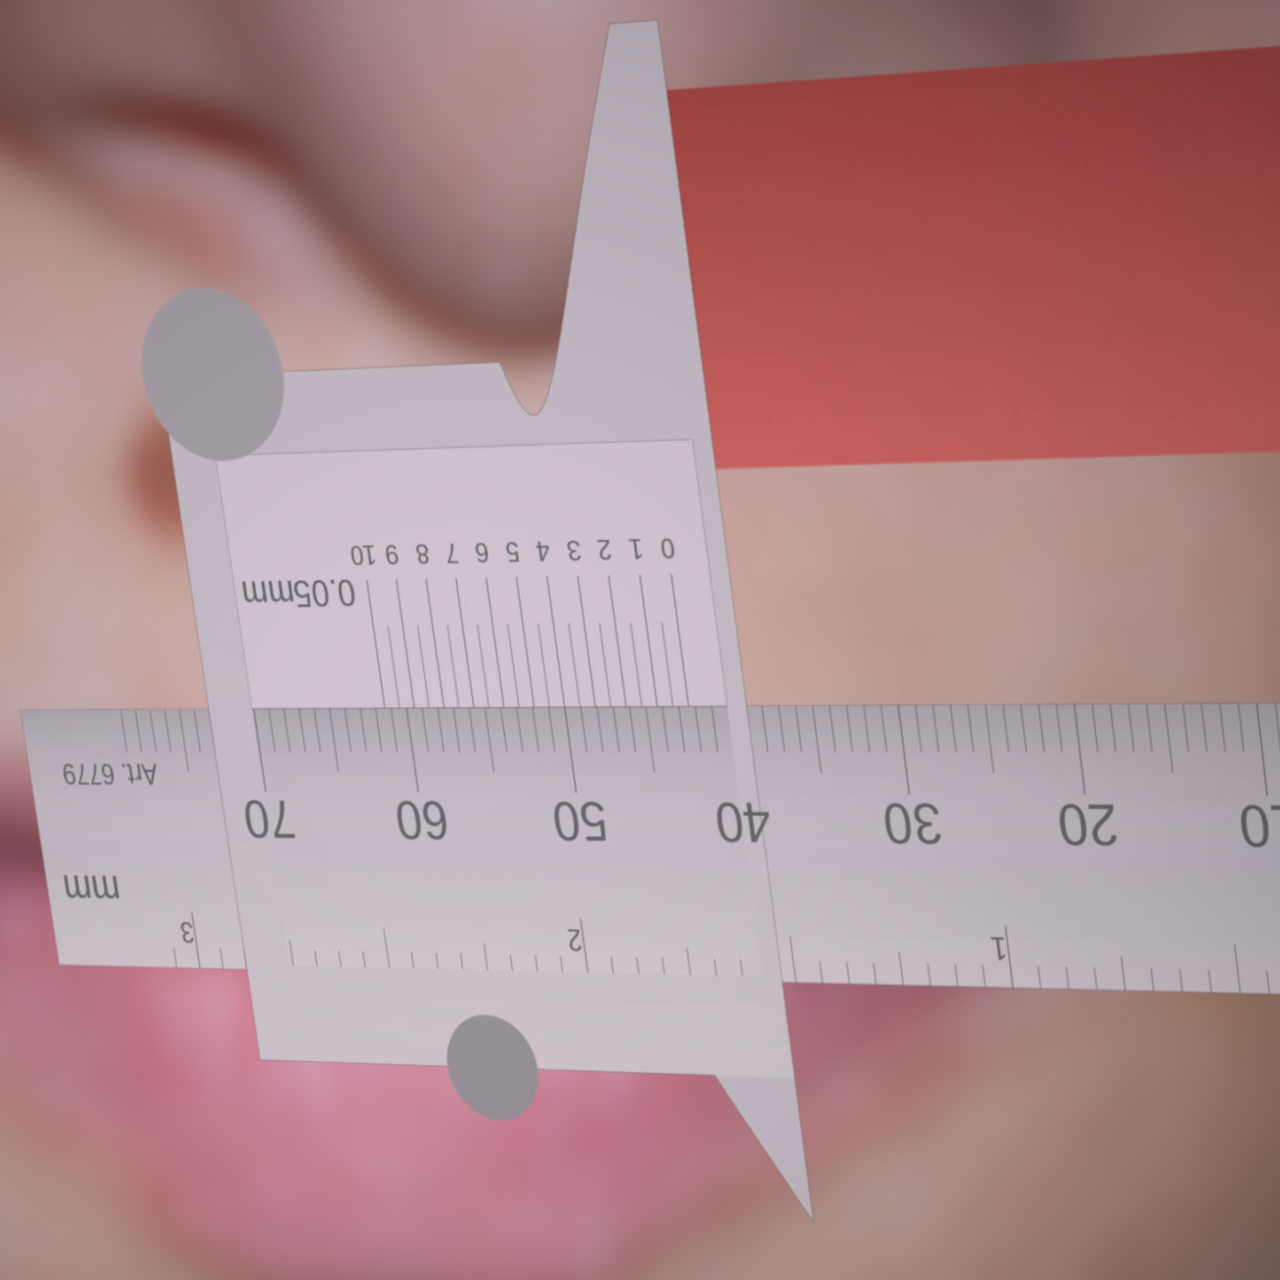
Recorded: 42.4 mm
